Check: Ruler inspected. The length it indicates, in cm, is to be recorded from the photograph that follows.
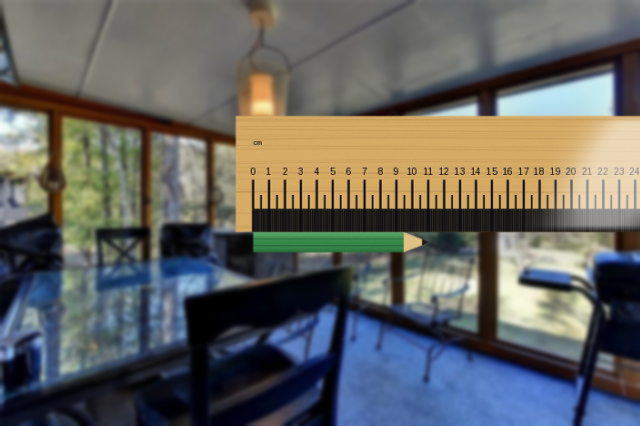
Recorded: 11 cm
